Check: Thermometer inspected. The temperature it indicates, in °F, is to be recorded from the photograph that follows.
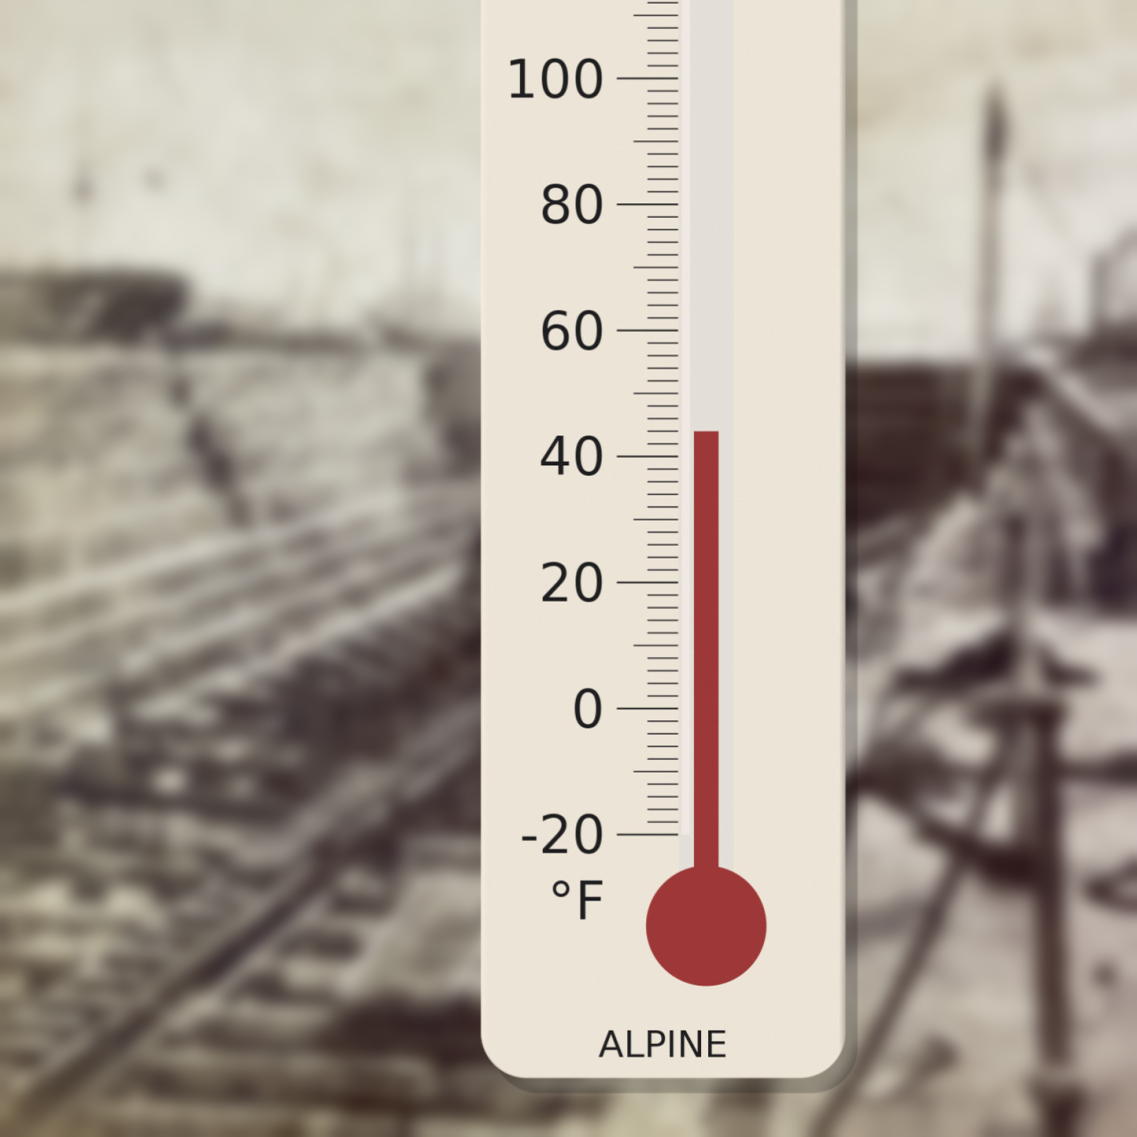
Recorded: 44 °F
